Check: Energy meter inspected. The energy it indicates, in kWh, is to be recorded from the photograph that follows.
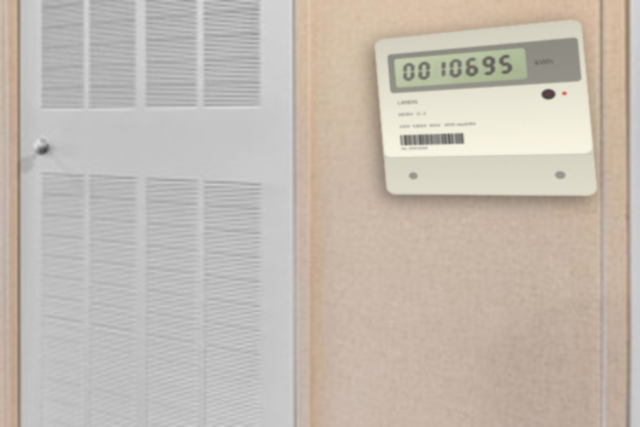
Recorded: 10695 kWh
